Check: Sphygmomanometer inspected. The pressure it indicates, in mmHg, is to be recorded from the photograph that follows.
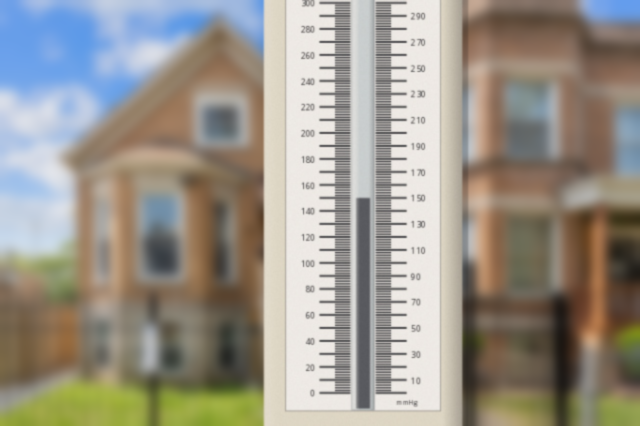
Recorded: 150 mmHg
